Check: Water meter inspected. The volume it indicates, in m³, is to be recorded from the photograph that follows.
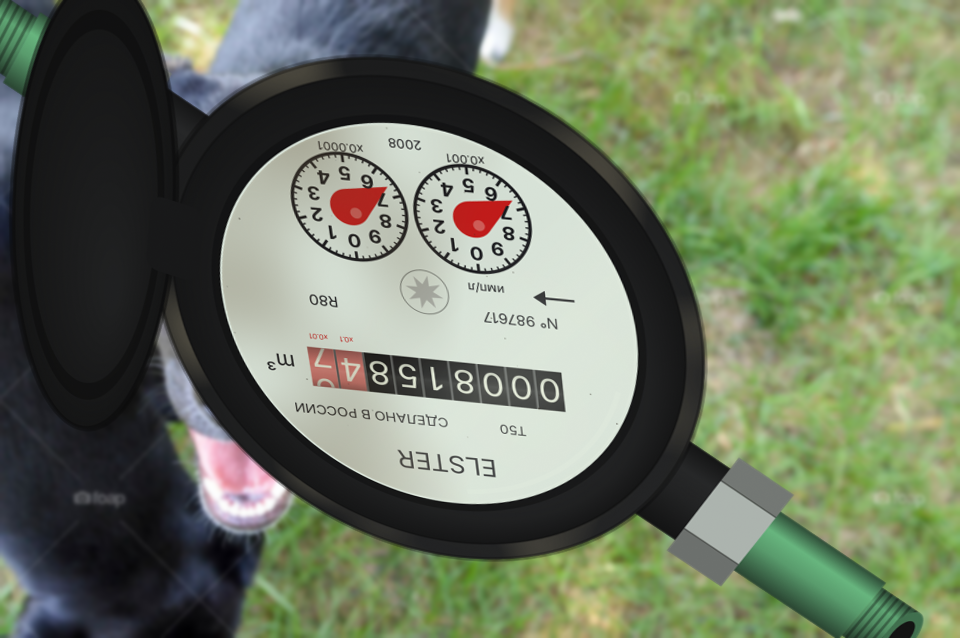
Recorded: 8158.4666 m³
